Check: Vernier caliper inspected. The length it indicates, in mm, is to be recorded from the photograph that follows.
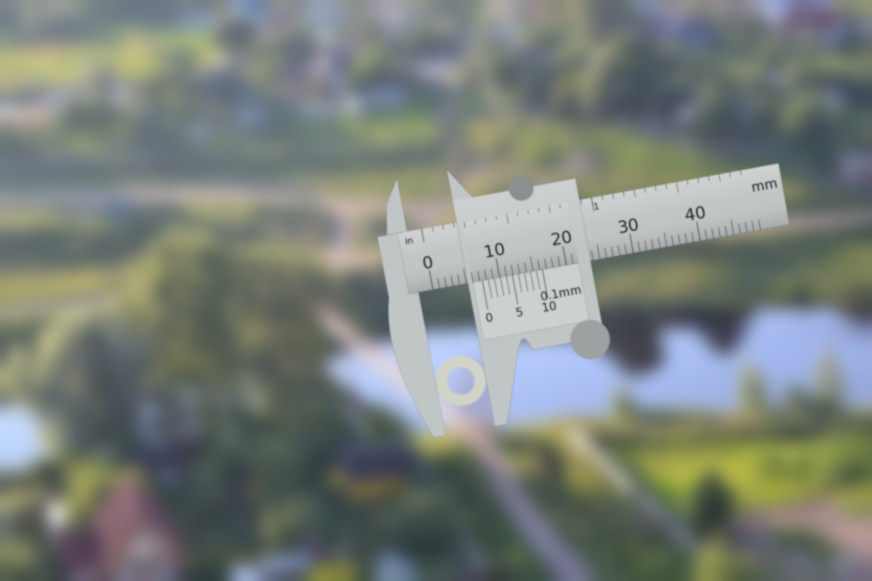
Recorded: 7.4 mm
